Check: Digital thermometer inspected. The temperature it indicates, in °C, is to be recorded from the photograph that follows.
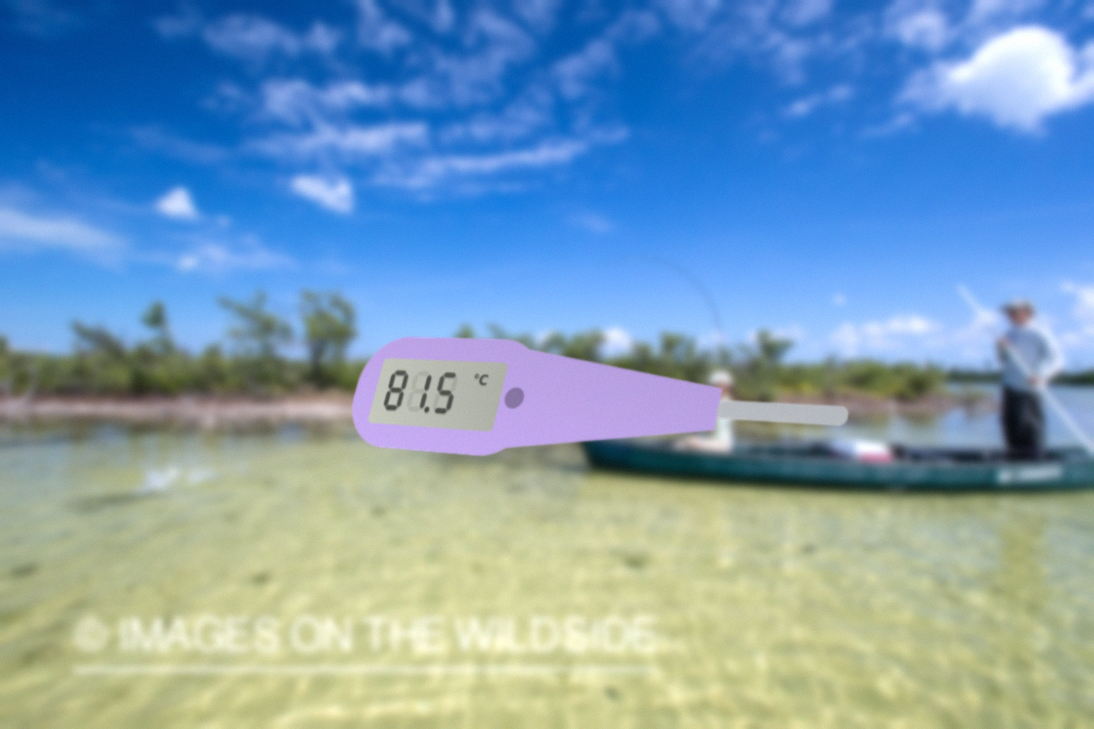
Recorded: 81.5 °C
